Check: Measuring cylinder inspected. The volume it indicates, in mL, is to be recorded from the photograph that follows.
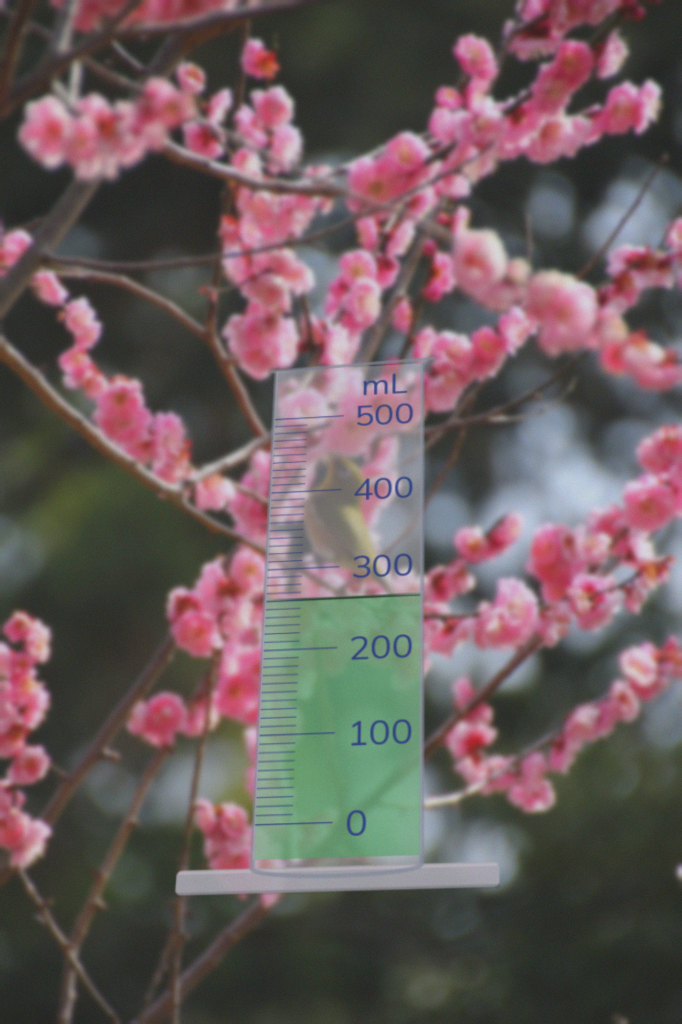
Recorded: 260 mL
